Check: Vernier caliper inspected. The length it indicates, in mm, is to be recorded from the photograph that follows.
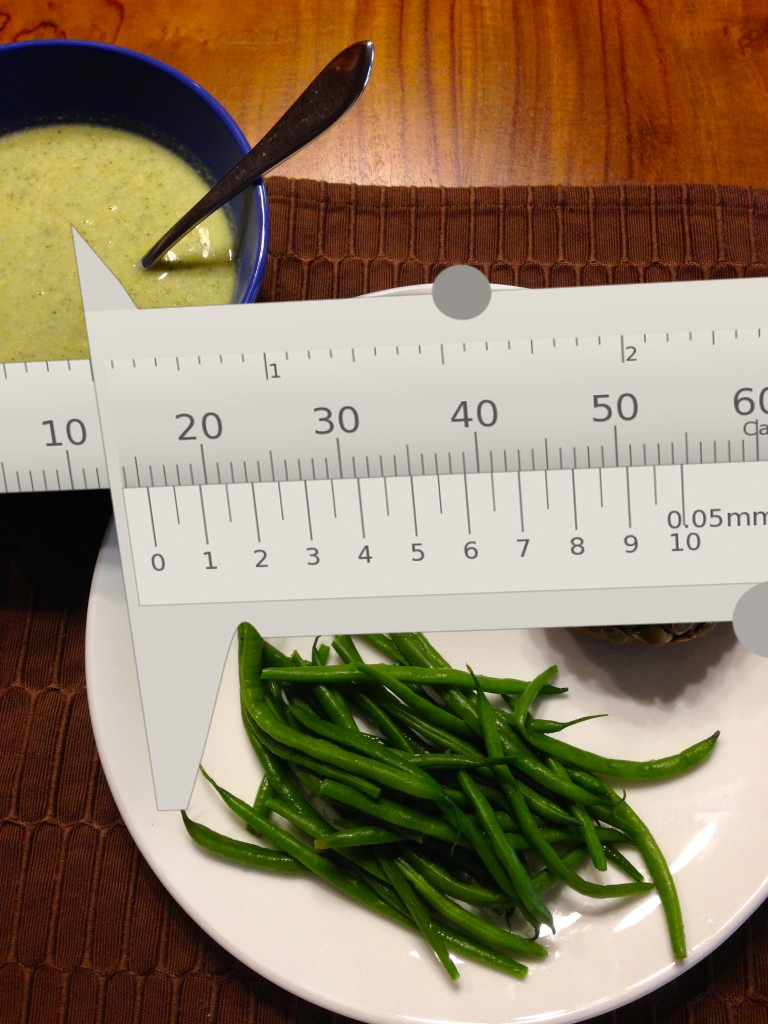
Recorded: 15.6 mm
